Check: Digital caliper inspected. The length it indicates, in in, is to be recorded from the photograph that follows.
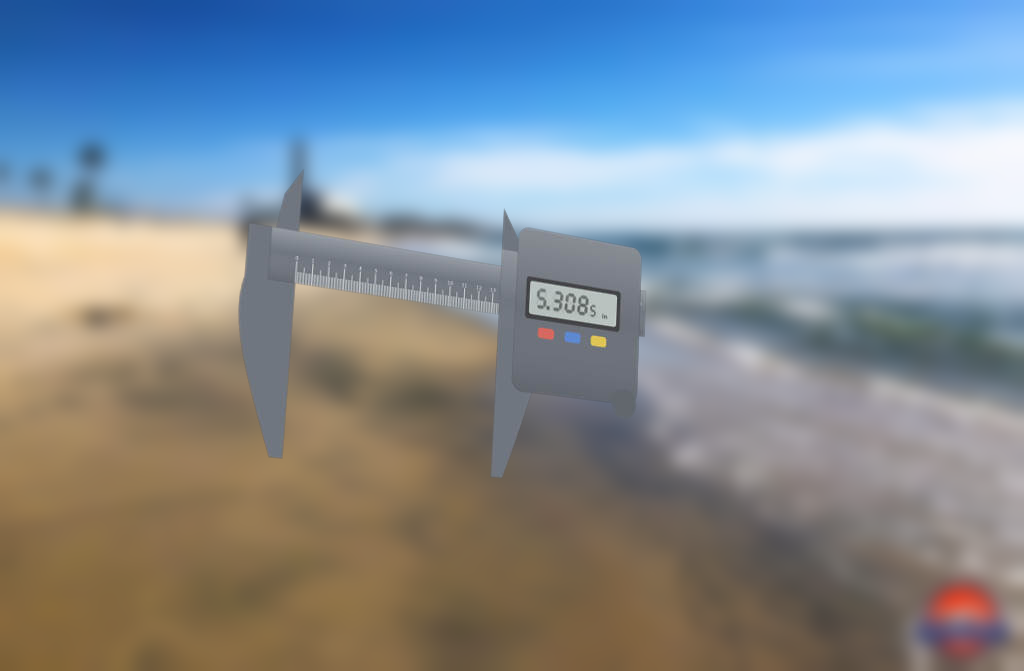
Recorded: 5.3085 in
